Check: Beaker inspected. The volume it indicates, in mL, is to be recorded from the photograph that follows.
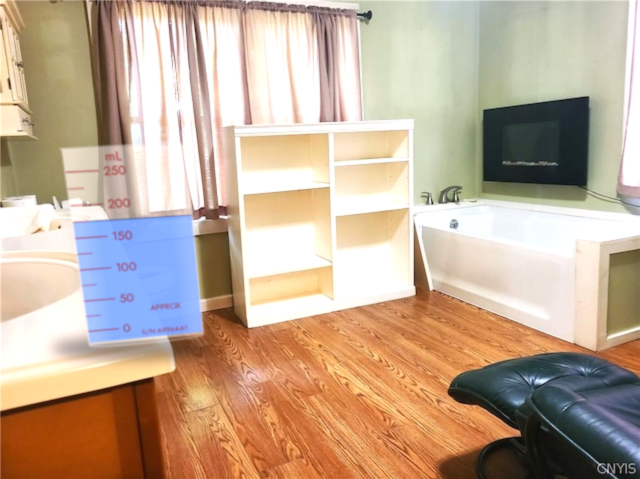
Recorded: 175 mL
